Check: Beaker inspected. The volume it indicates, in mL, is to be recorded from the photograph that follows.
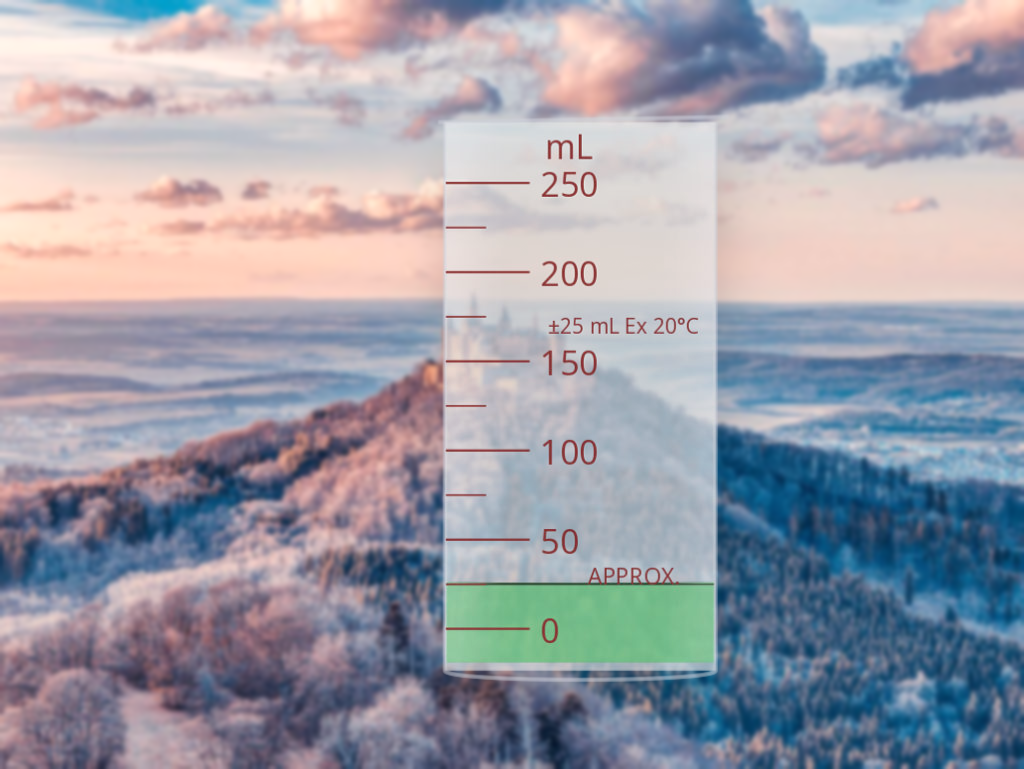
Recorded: 25 mL
